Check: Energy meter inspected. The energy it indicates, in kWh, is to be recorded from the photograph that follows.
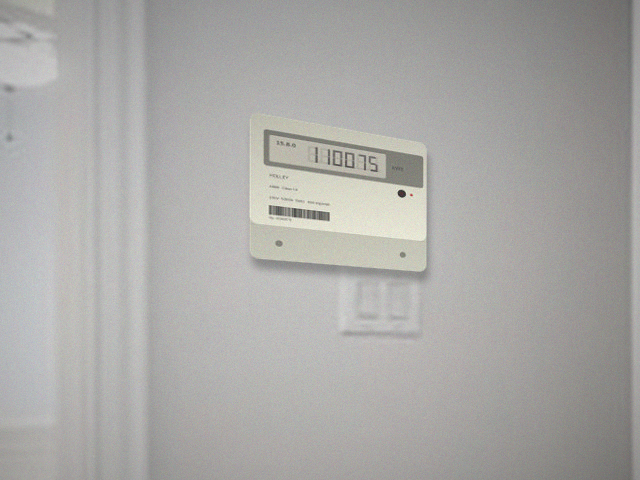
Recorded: 110075 kWh
